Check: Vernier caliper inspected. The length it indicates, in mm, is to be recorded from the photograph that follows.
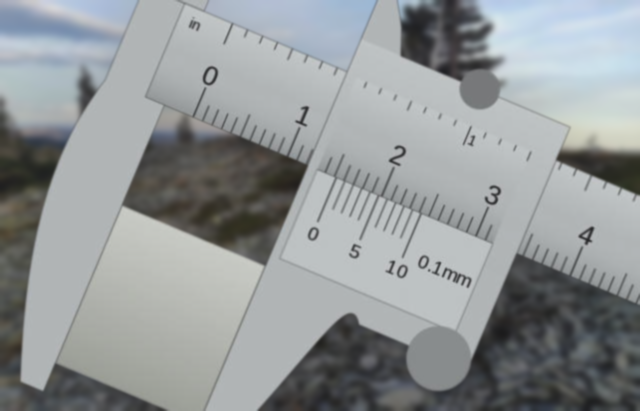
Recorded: 15.2 mm
